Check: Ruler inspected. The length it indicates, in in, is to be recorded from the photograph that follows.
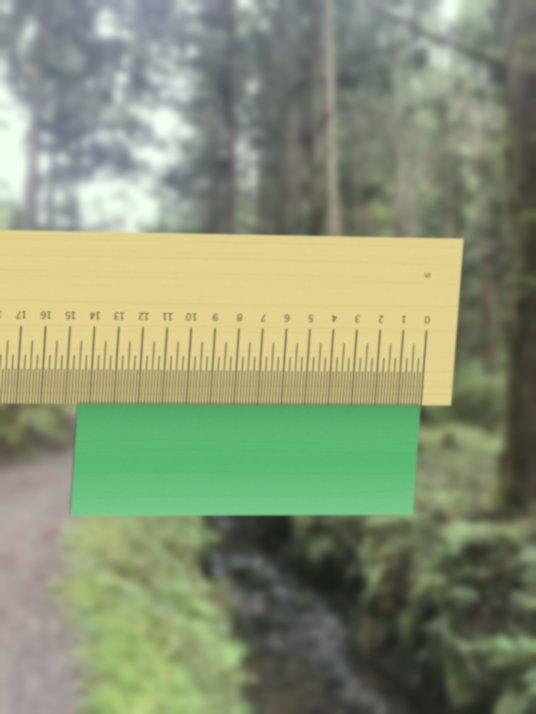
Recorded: 14.5 in
